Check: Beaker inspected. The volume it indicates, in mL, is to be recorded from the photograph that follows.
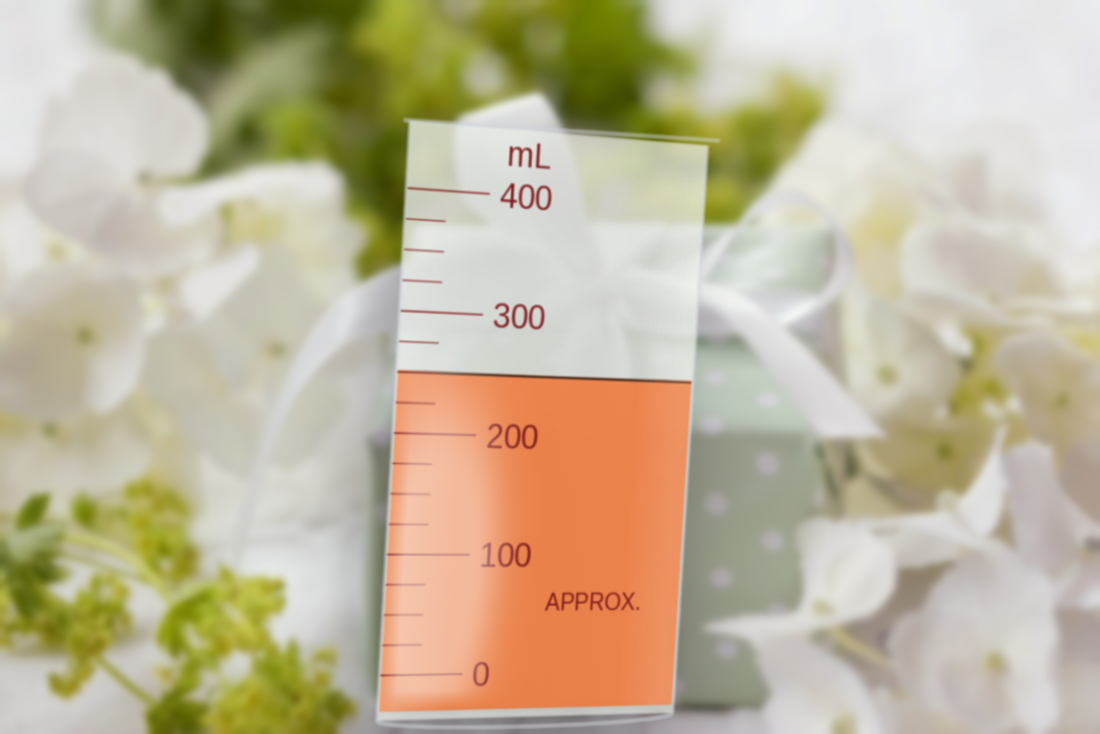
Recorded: 250 mL
